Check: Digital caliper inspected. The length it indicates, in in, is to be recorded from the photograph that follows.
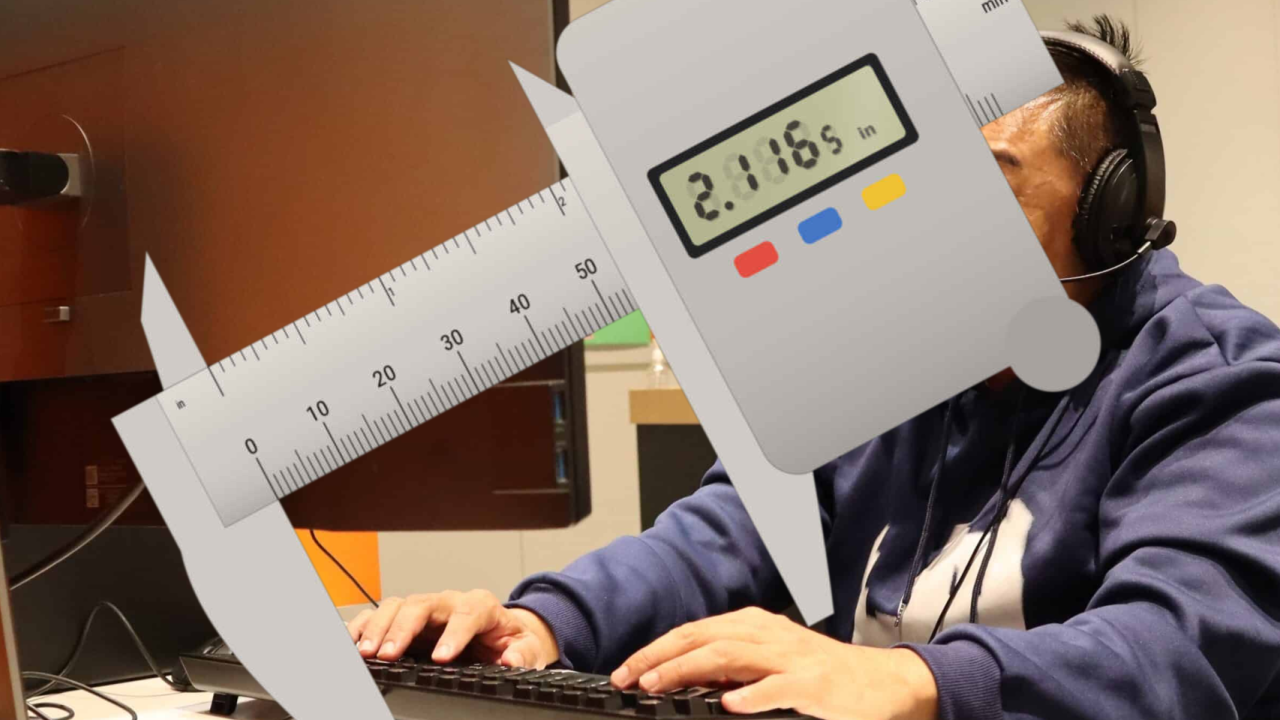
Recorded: 2.1165 in
